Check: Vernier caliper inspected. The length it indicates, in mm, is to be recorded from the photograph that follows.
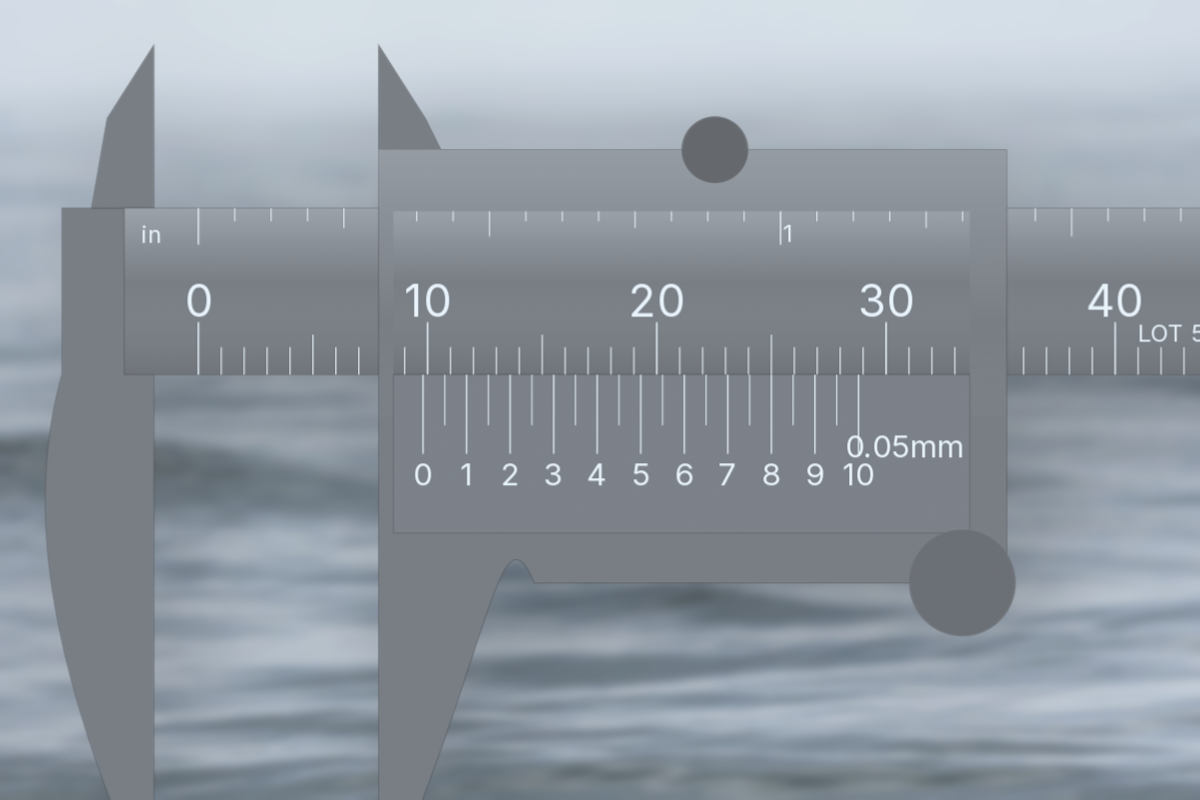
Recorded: 9.8 mm
